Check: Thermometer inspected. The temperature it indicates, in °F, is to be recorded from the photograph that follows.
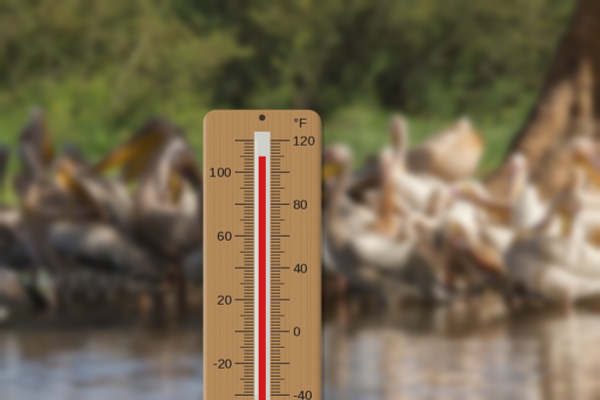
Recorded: 110 °F
